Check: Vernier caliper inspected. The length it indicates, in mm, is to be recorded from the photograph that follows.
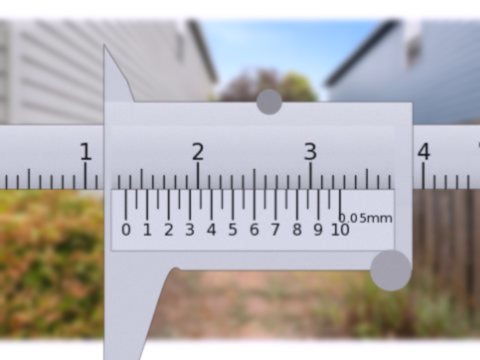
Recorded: 13.6 mm
